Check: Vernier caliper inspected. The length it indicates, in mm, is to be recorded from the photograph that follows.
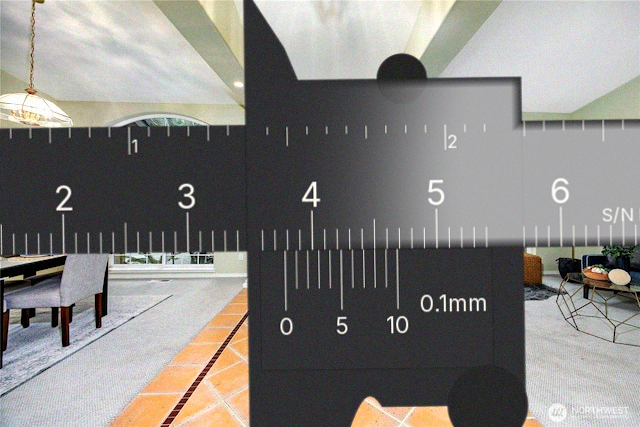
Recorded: 37.8 mm
